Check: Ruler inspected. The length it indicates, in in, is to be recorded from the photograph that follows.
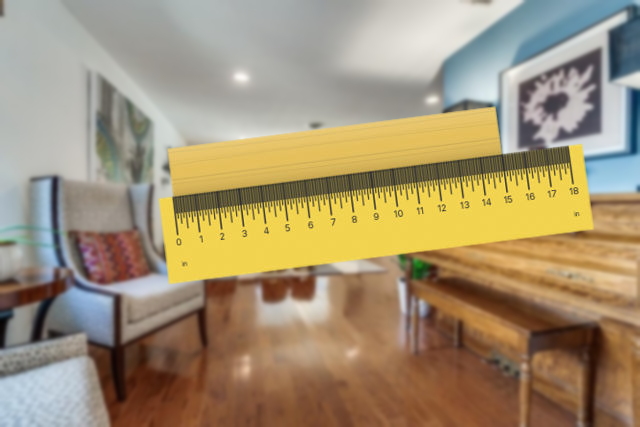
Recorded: 15 in
